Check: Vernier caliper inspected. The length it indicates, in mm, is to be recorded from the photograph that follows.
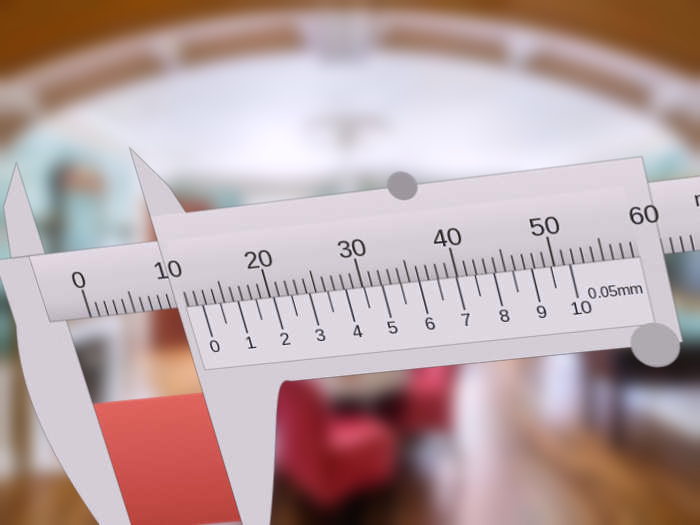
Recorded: 12.6 mm
